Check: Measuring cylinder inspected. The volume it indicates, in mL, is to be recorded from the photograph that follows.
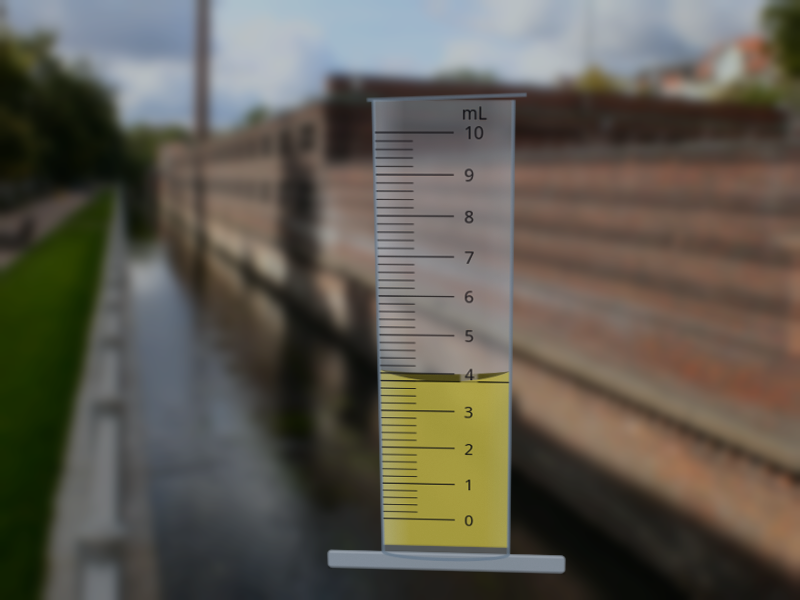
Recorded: 3.8 mL
